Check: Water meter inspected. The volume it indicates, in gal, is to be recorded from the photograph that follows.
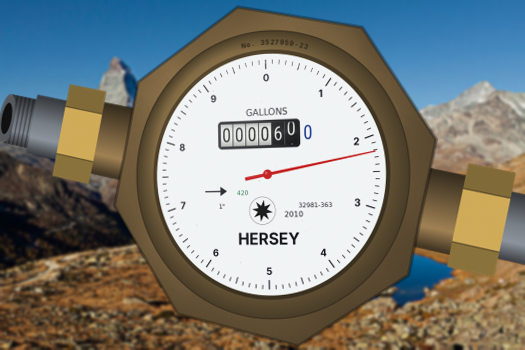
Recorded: 602.2 gal
